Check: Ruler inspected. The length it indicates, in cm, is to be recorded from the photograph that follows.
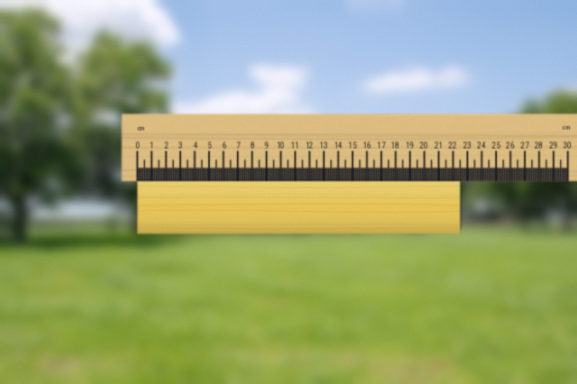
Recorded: 22.5 cm
